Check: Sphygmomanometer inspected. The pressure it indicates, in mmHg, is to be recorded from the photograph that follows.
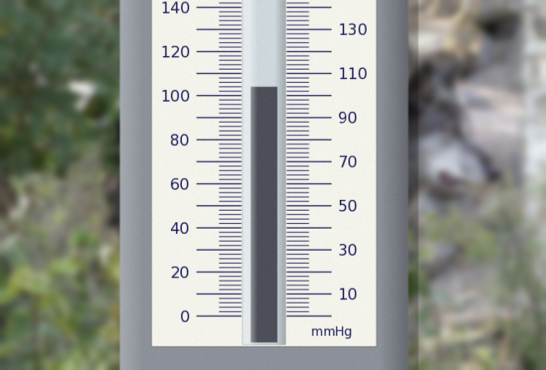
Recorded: 104 mmHg
